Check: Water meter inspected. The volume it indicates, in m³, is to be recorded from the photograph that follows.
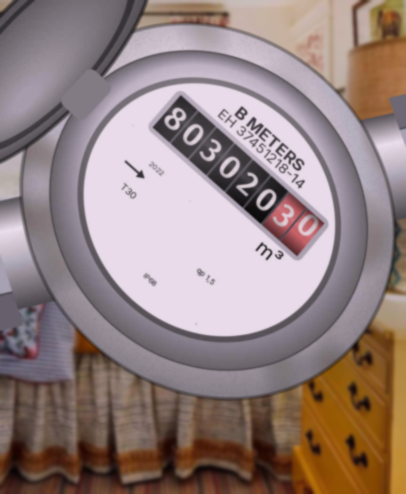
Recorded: 803020.30 m³
